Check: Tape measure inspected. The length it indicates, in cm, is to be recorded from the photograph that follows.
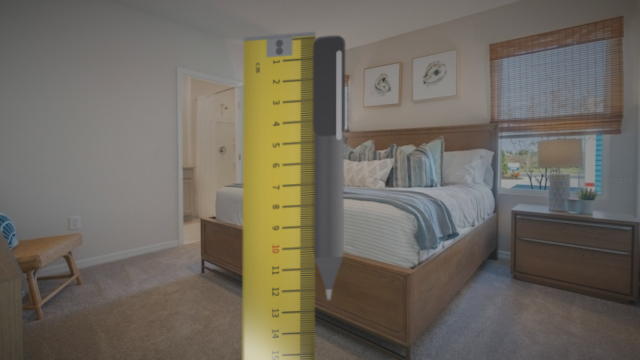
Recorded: 12.5 cm
